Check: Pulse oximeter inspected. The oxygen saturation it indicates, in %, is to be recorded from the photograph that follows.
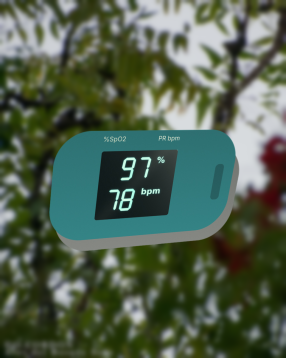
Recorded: 97 %
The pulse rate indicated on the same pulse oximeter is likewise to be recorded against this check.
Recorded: 78 bpm
